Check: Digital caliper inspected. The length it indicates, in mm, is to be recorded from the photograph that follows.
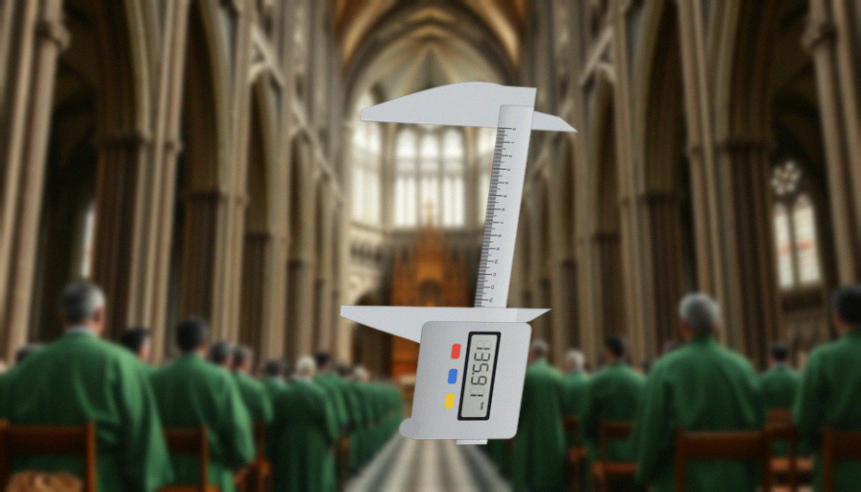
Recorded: 135.91 mm
